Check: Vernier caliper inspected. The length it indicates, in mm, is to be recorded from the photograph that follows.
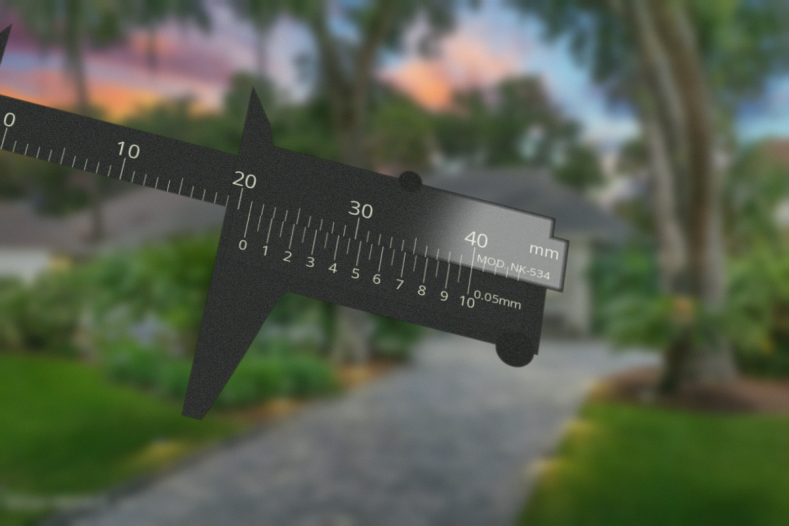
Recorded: 21.0 mm
